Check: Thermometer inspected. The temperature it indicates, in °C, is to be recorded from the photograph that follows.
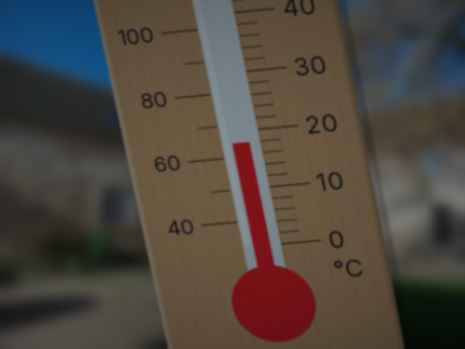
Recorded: 18 °C
